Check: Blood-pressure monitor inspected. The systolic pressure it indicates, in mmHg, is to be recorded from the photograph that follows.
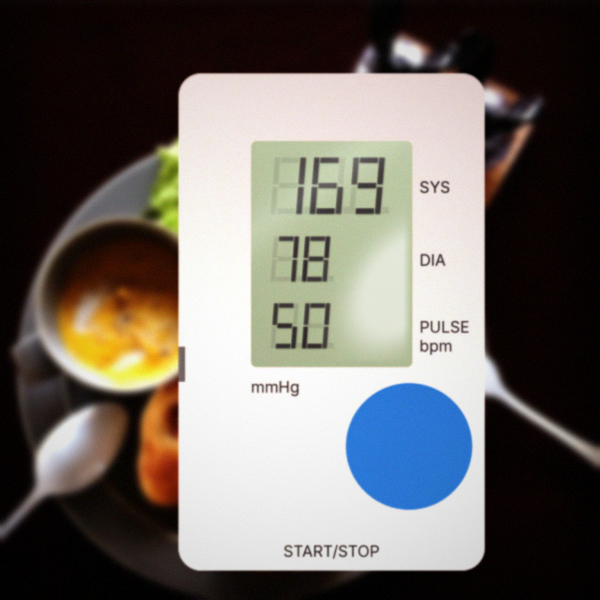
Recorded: 169 mmHg
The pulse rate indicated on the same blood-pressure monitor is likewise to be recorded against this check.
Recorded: 50 bpm
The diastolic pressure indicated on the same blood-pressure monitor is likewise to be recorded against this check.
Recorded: 78 mmHg
